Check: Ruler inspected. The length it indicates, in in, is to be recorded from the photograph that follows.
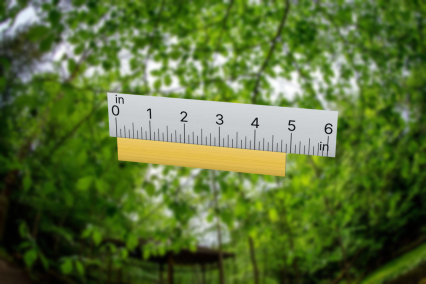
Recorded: 4.875 in
